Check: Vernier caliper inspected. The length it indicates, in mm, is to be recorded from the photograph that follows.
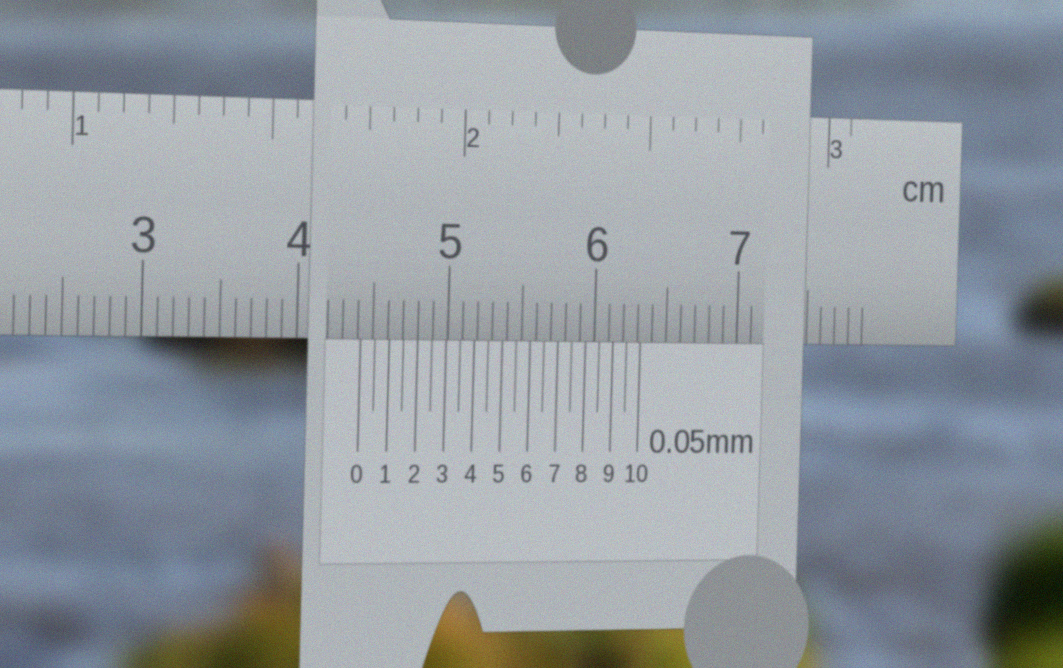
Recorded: 44.2 mm
